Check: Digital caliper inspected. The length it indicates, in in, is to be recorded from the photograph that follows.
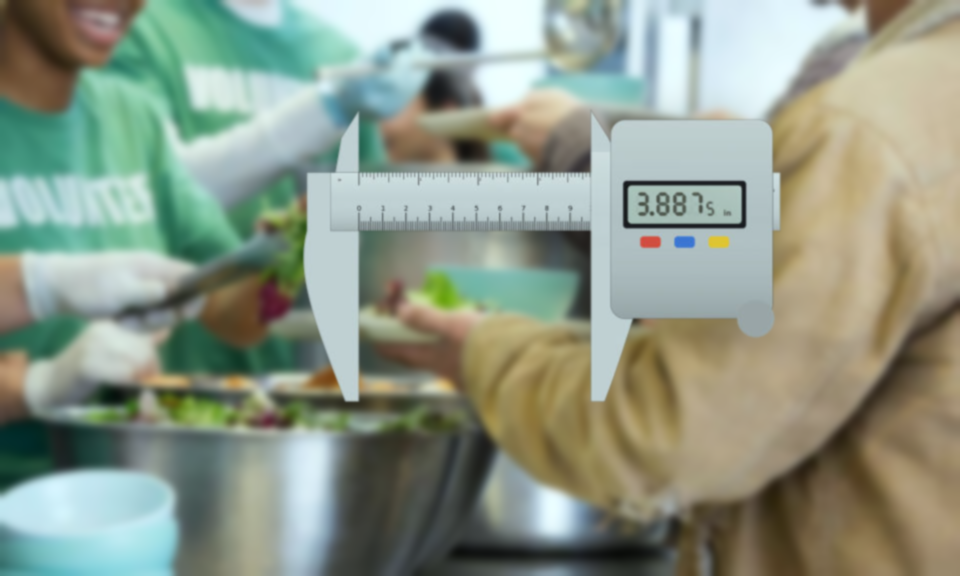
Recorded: 3.8875 in
